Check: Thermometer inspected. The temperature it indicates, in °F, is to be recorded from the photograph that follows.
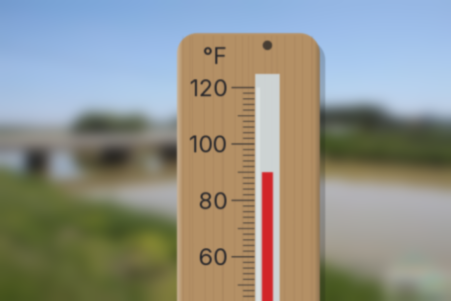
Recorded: 90 °F
